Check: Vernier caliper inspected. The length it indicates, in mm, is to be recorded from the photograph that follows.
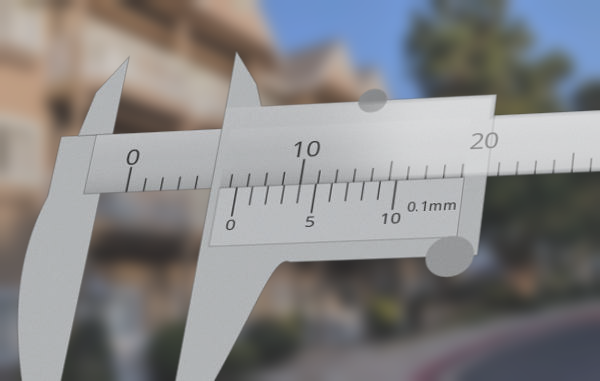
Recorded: 6.4 mm
